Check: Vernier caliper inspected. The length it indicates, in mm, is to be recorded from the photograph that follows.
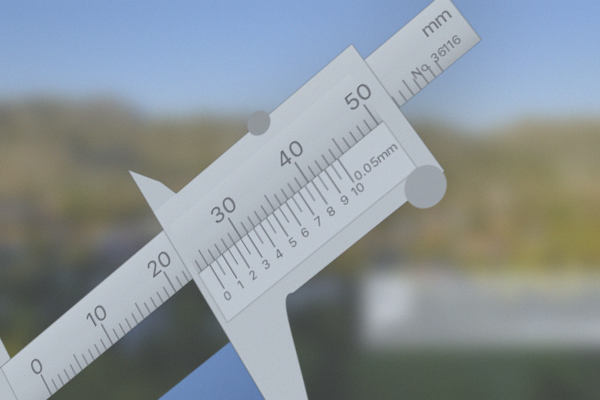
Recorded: 25.2 mm
